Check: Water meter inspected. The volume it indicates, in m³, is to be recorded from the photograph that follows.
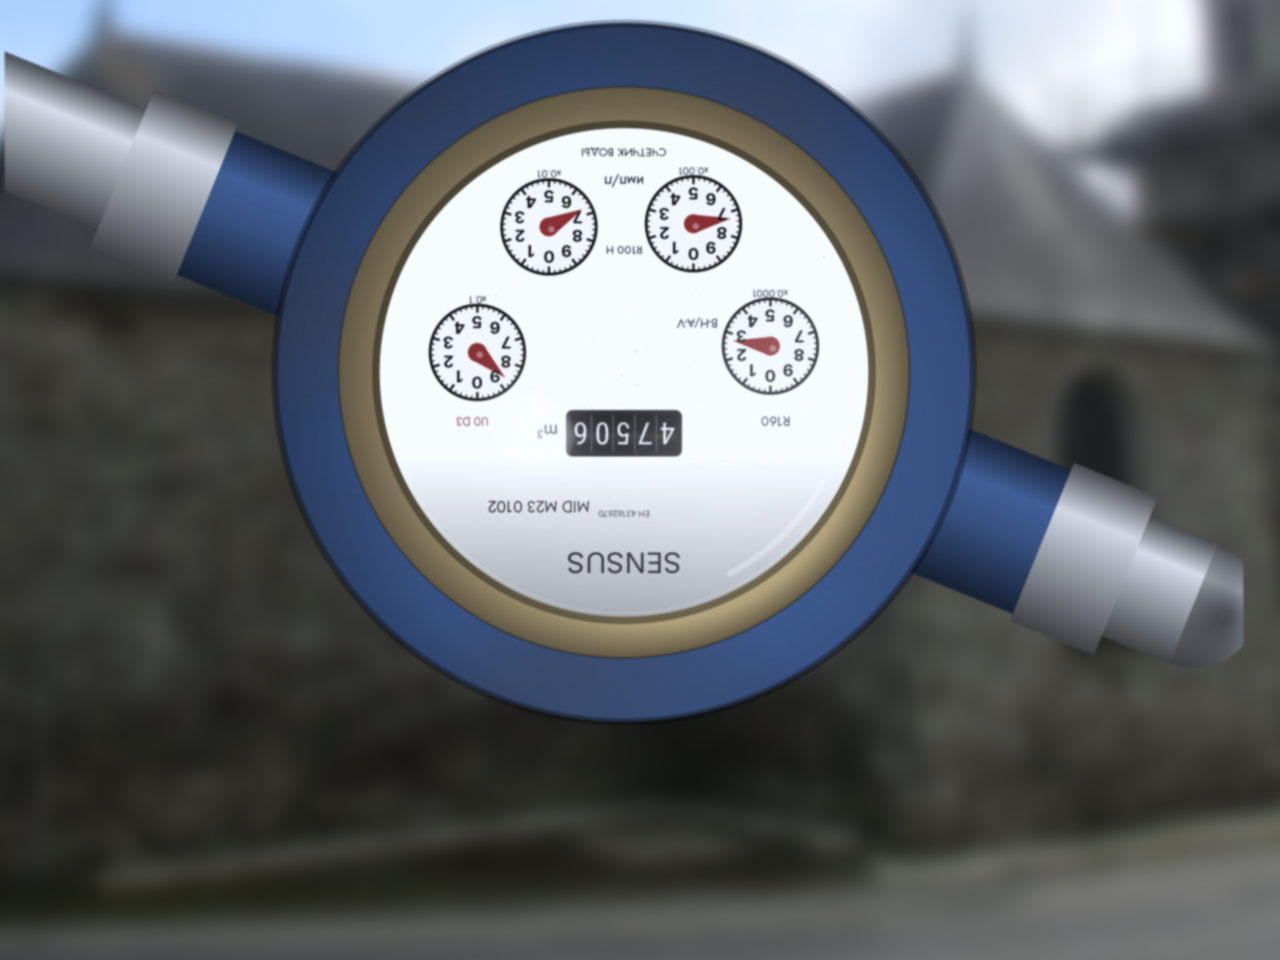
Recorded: 47506.8672 m³
